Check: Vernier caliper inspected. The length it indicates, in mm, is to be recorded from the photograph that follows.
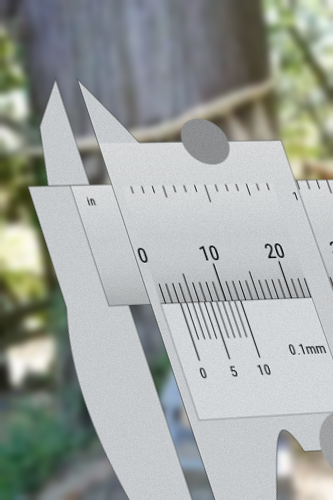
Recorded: 3.2 mm
